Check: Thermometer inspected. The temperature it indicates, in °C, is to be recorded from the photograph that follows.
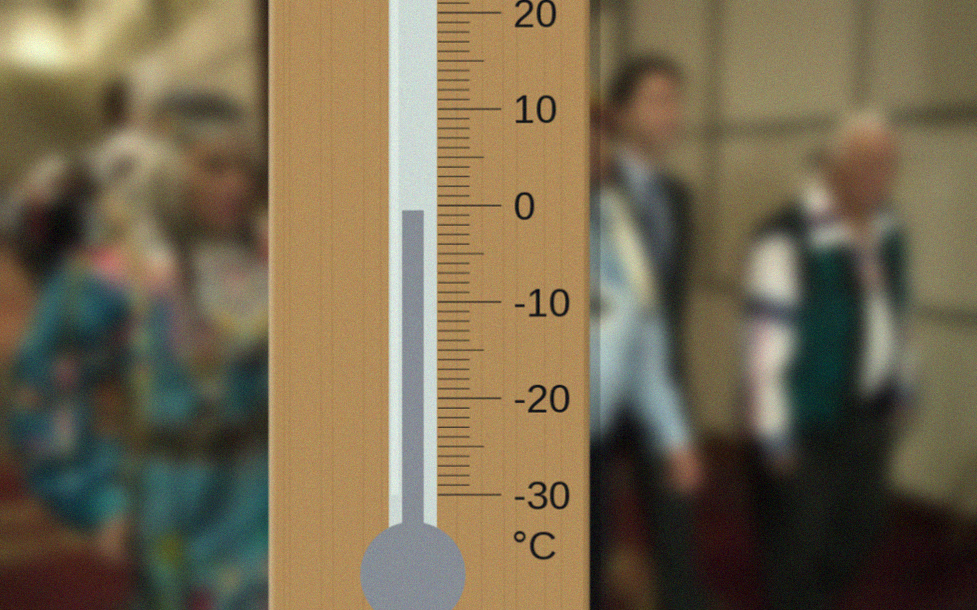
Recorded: -0.5 °C
